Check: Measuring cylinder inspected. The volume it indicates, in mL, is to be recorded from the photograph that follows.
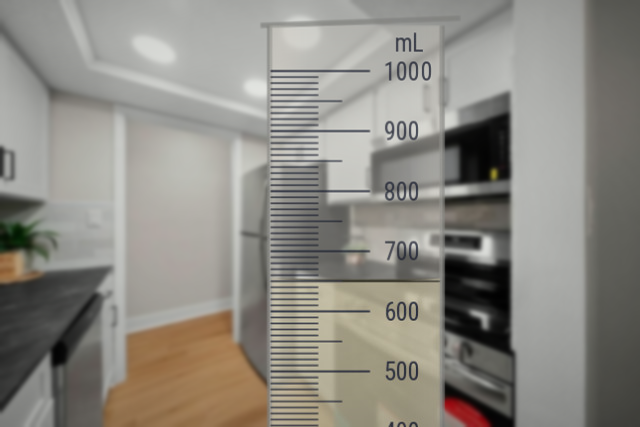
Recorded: 650 mL
